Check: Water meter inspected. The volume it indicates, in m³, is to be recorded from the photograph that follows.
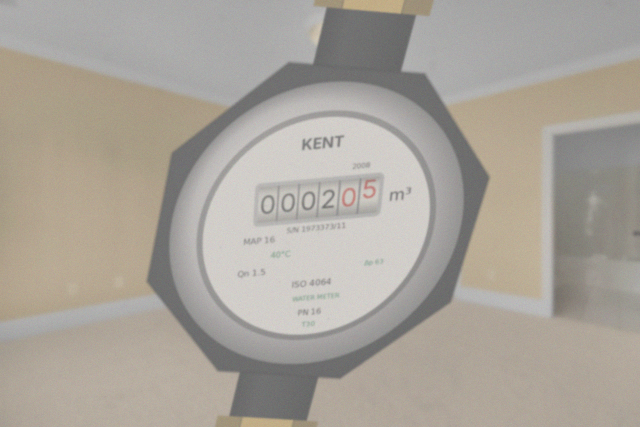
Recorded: 2.05 m³
